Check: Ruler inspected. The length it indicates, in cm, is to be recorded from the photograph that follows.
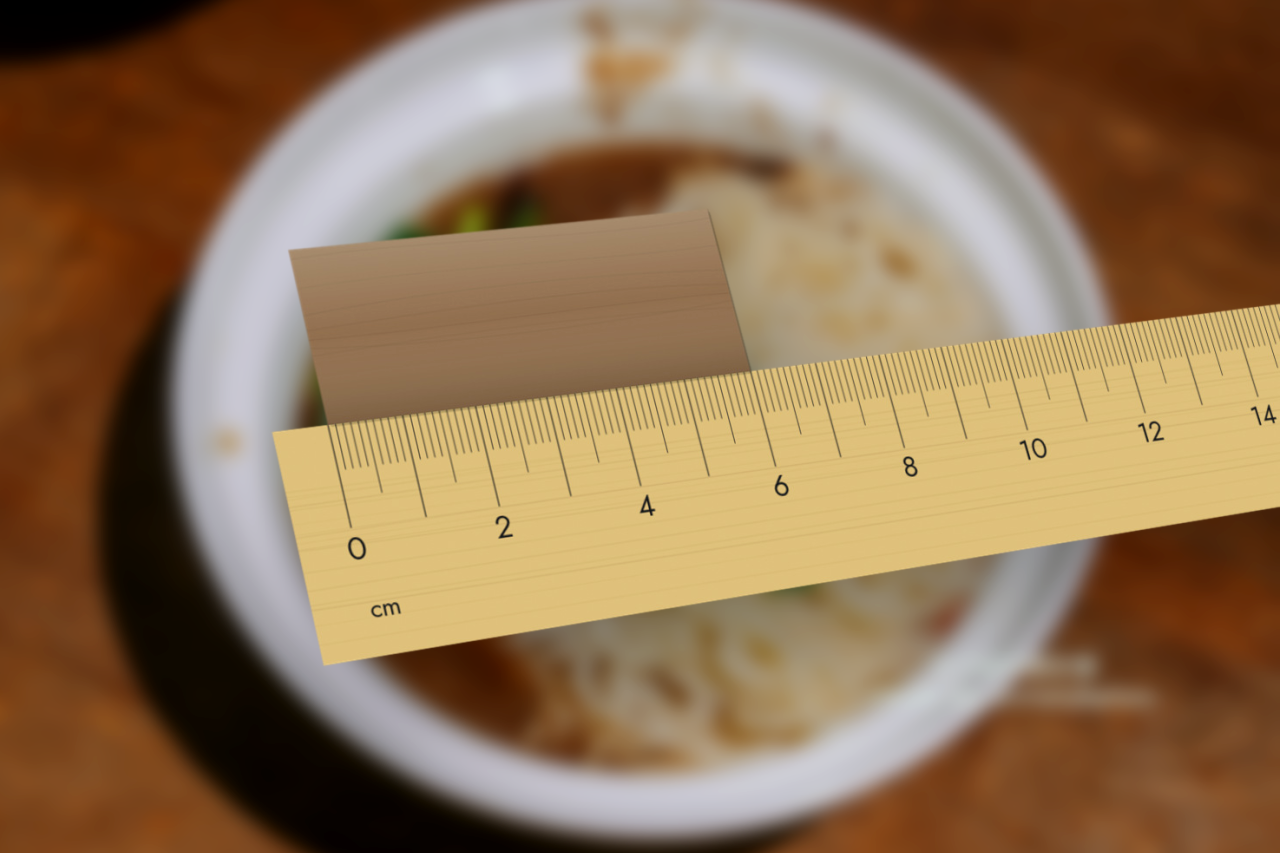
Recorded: 6 cm
